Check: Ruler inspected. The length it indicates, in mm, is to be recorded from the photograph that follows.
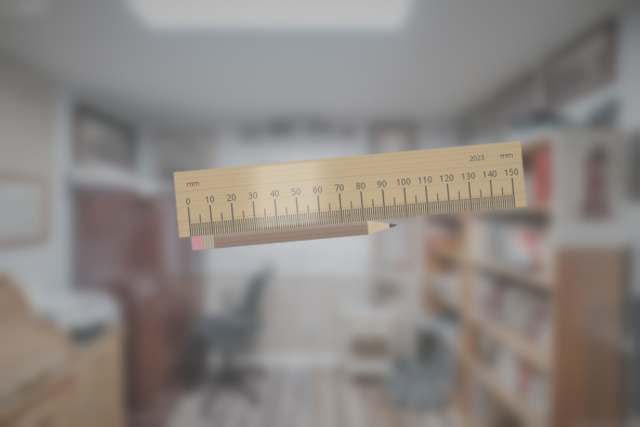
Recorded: 95 mm
